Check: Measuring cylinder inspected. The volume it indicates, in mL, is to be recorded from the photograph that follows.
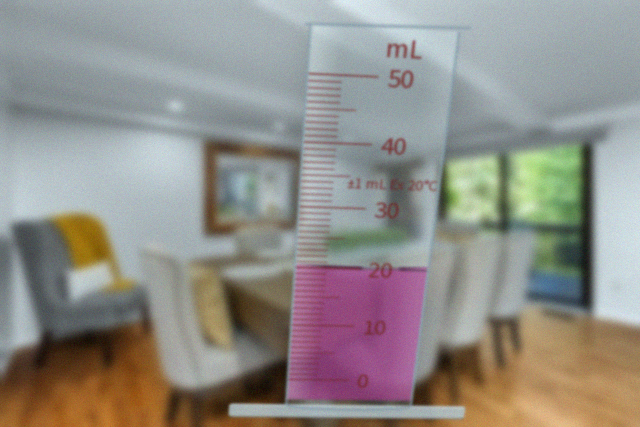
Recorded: 20 mL
